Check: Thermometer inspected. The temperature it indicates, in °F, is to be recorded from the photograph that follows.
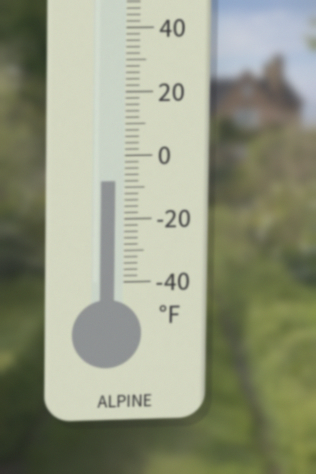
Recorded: -8 °F
